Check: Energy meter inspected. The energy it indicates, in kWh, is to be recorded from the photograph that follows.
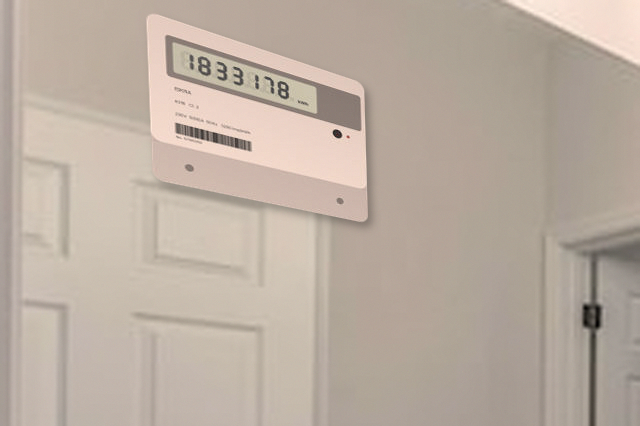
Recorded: 1833178 kWh
